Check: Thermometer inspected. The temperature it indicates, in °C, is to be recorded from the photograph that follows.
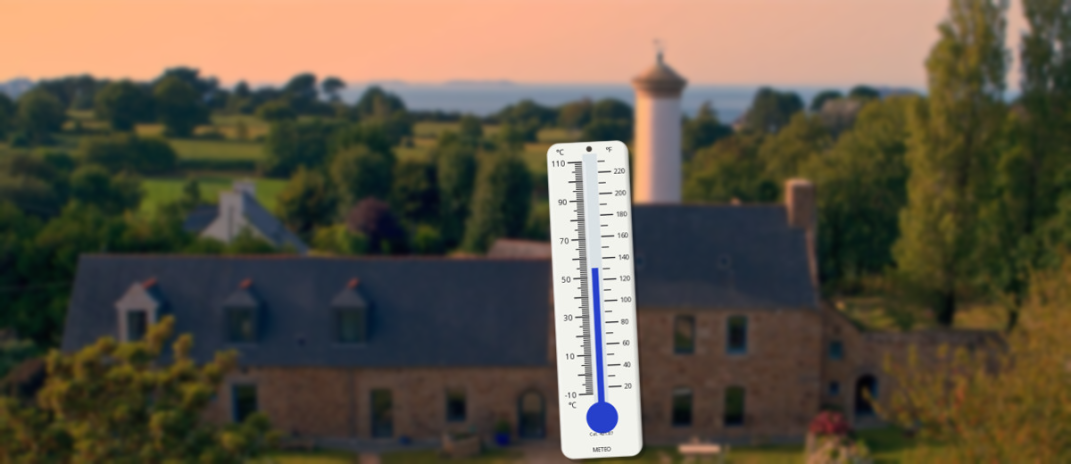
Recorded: 55 °C
